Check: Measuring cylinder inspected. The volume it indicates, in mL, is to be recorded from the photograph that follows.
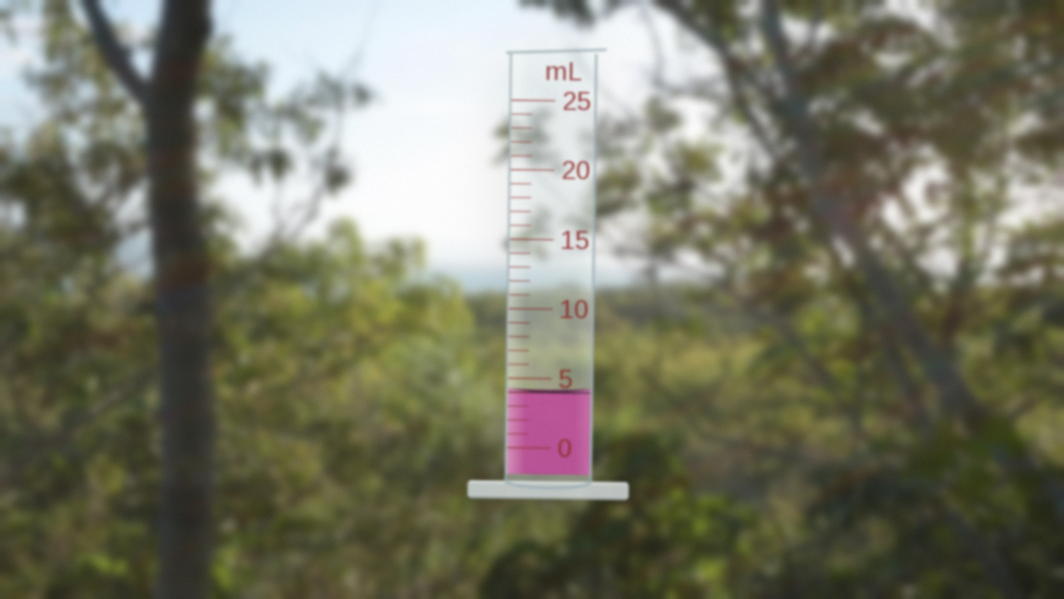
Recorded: 4 mL
